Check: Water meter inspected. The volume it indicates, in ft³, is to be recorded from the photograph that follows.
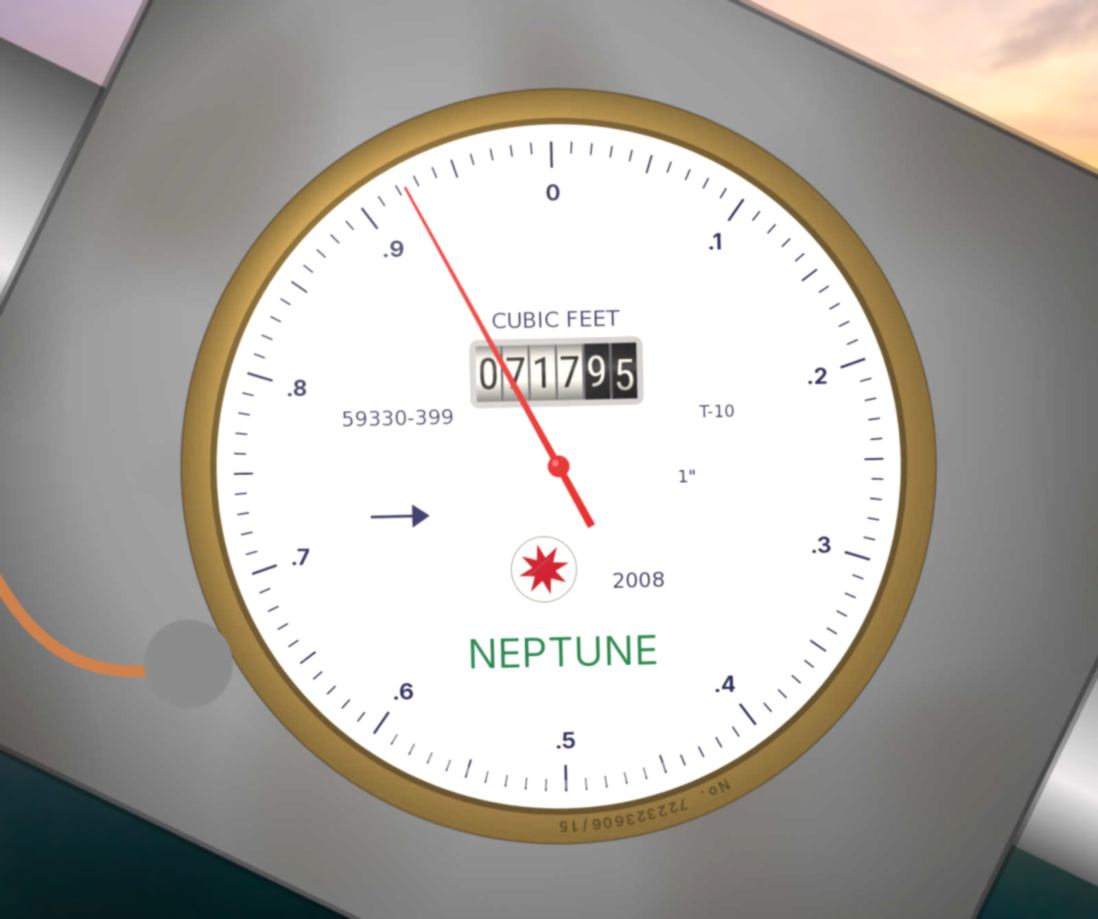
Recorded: 71794.92 ft³
